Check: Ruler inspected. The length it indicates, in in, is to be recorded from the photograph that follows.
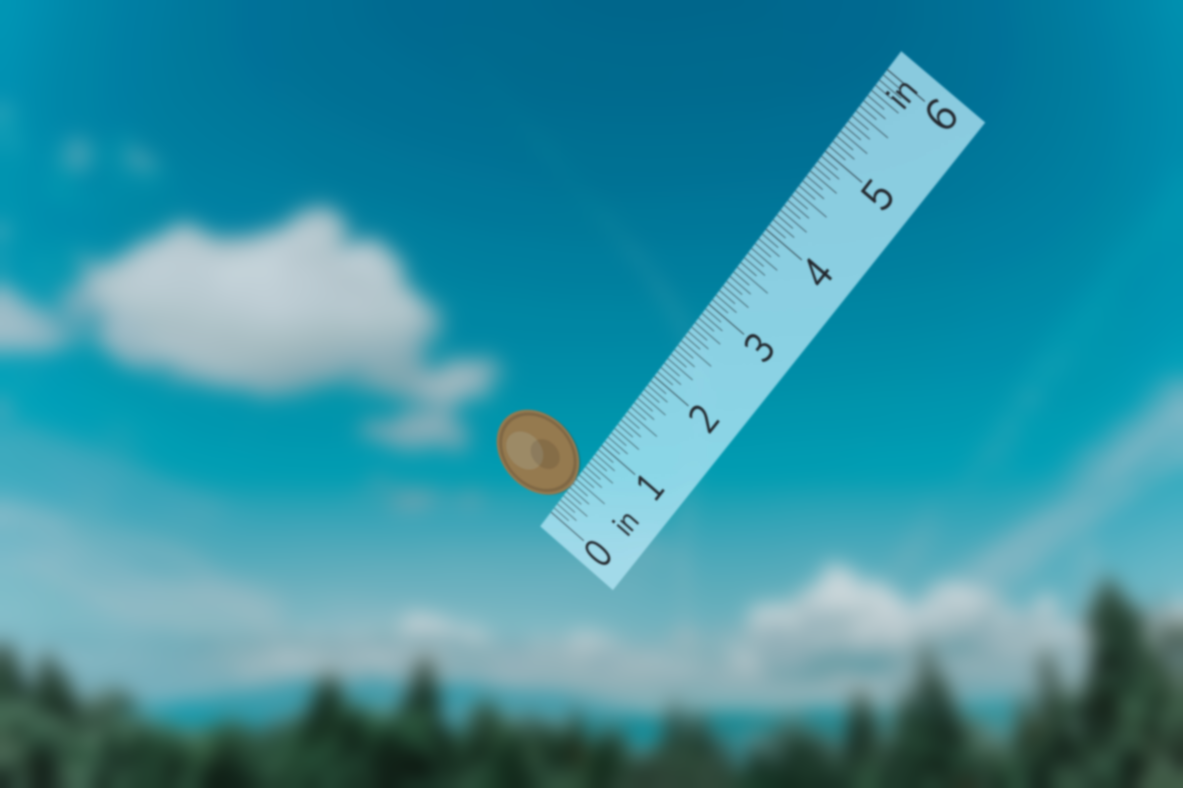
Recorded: 0.875 in
